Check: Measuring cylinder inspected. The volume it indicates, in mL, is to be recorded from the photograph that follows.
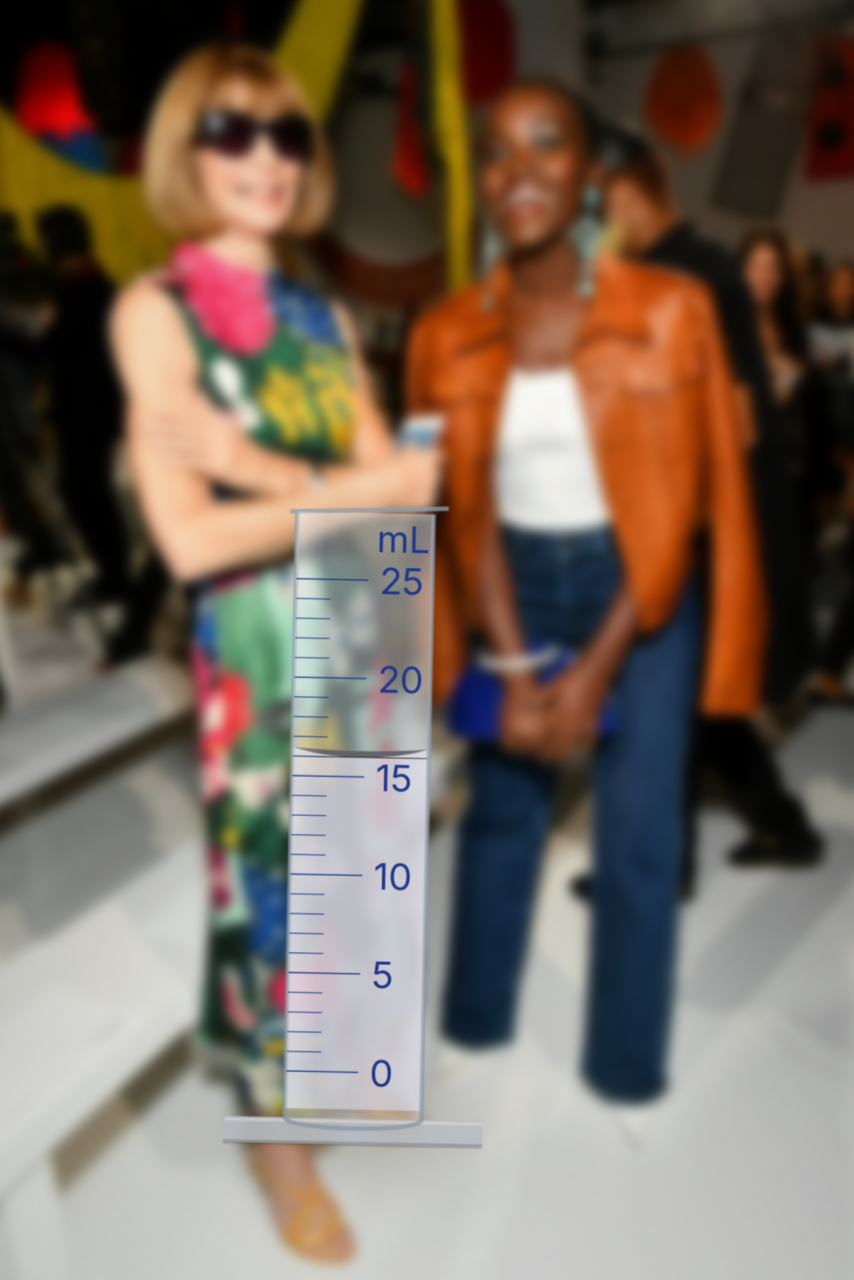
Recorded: 16 mL
